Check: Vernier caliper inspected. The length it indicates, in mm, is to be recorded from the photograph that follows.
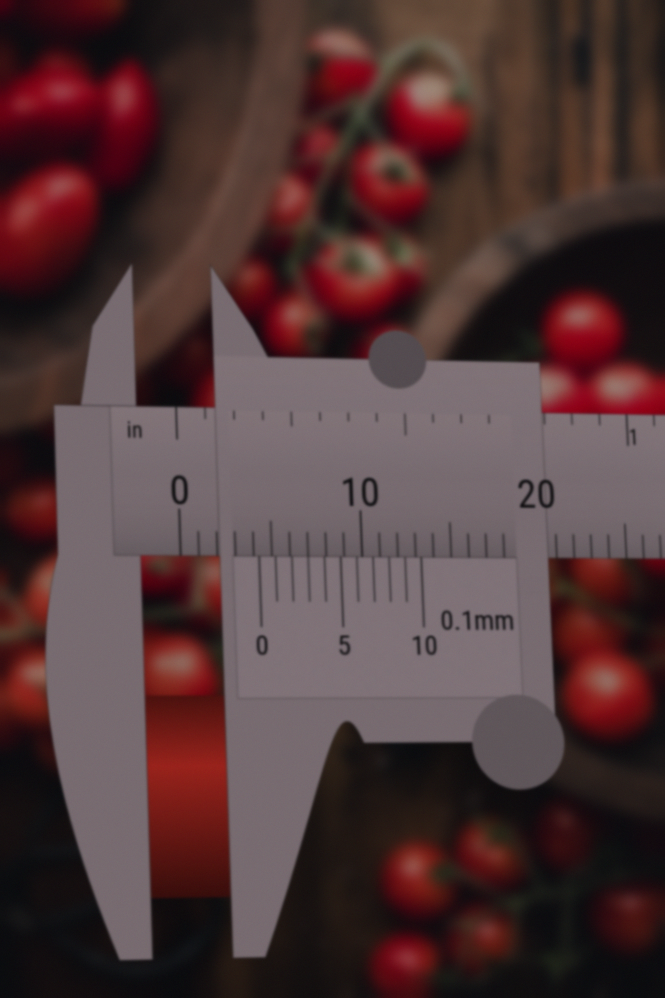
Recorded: 4.3 mm
